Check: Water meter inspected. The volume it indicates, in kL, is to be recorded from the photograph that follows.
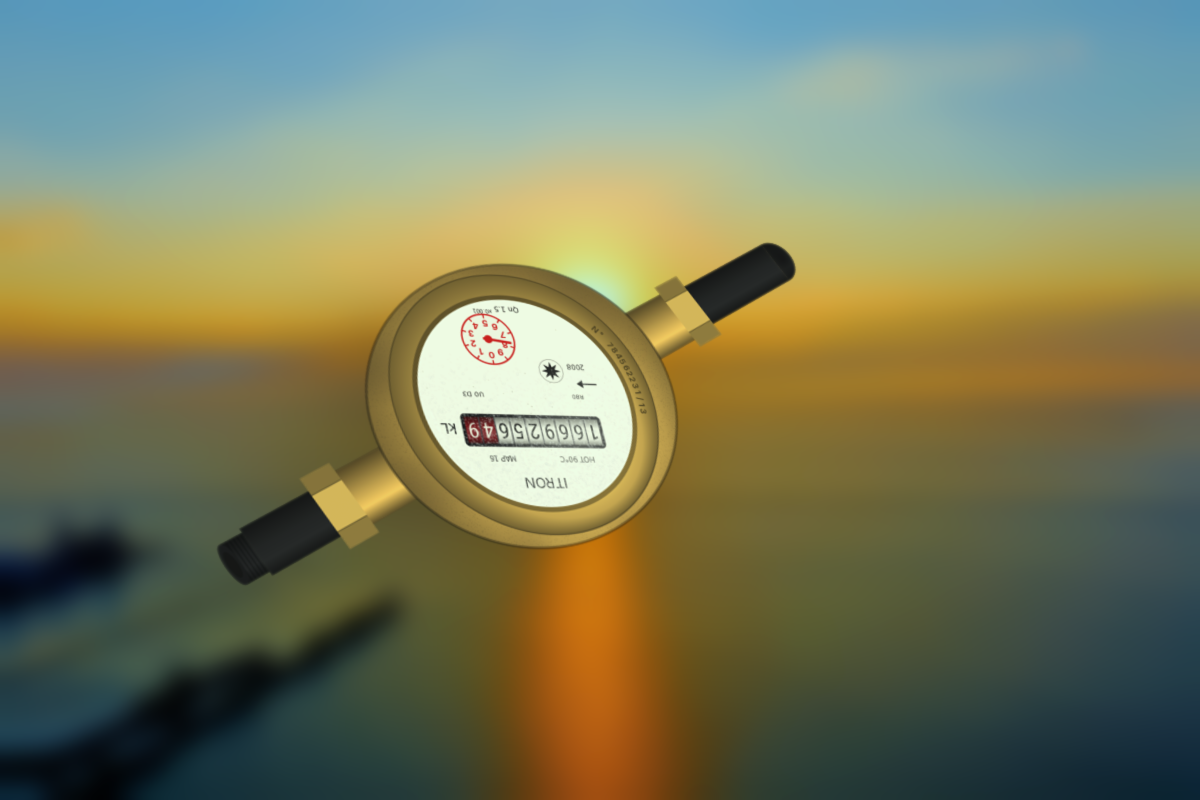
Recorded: 1669256.497 kL
